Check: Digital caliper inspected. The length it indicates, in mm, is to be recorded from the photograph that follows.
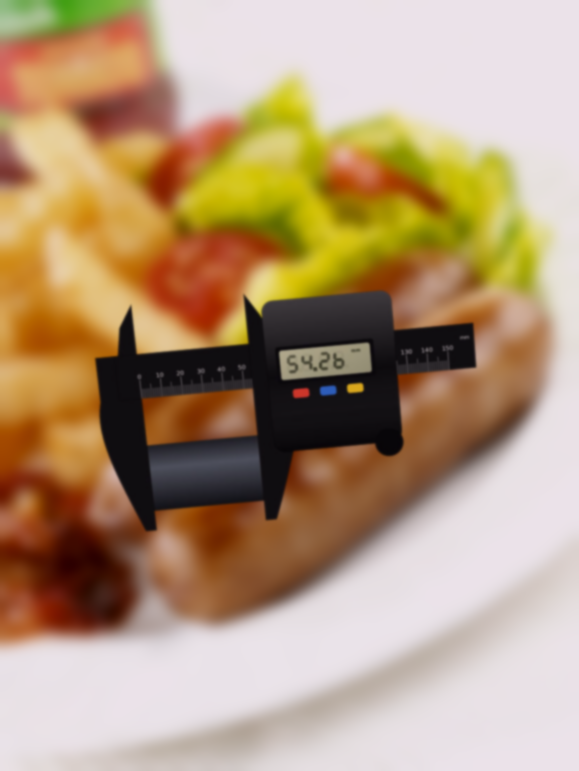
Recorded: 54.26 mm
